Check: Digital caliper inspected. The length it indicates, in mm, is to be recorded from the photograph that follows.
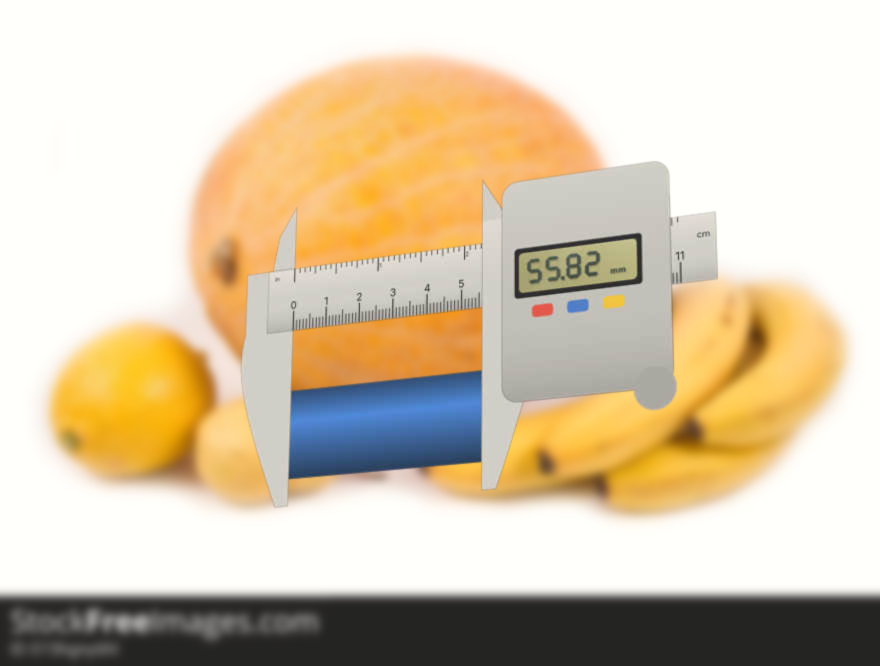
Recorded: 55.82 mm
